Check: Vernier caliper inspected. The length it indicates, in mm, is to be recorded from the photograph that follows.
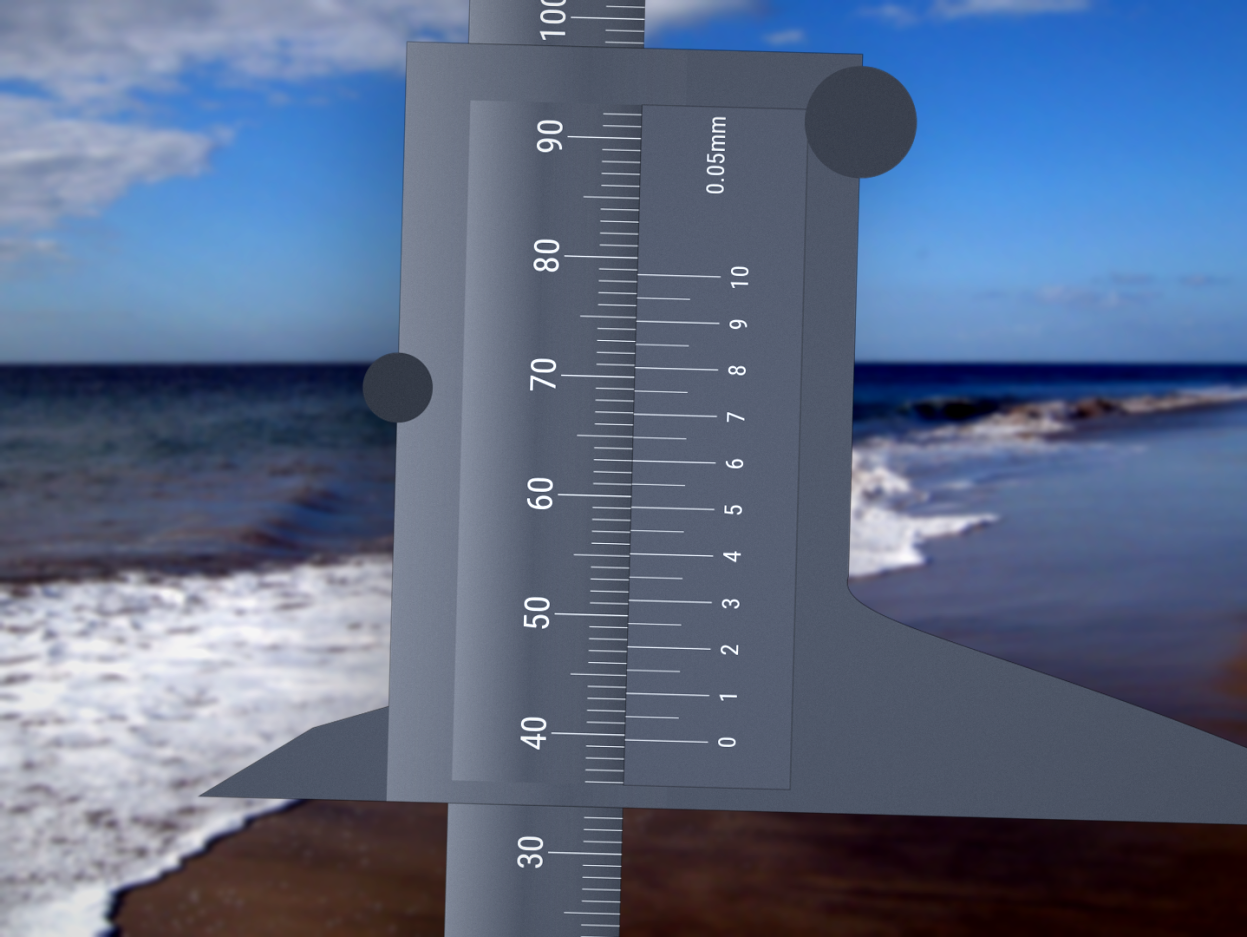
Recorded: 39.6 mm
